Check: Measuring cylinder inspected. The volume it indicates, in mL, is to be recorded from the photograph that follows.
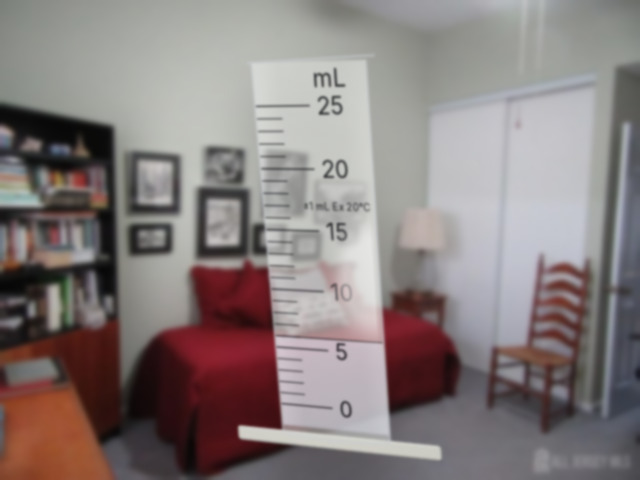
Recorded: 6 mL
